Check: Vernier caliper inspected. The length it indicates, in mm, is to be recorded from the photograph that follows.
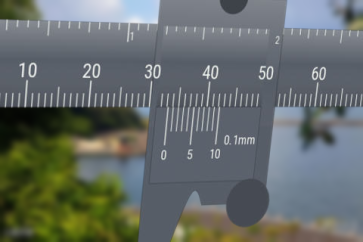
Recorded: 33.2 mm
